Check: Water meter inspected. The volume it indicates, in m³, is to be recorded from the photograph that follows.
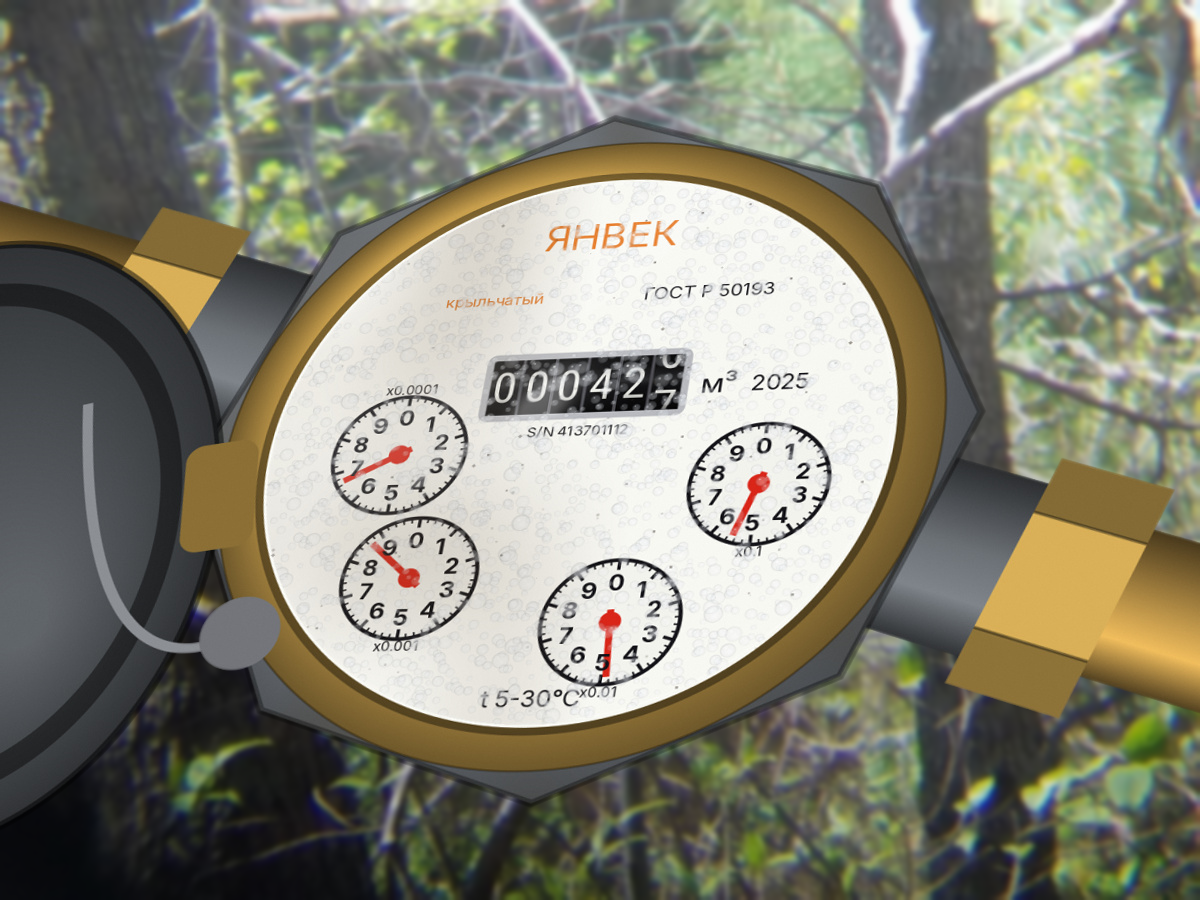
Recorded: 426.5486 m³
